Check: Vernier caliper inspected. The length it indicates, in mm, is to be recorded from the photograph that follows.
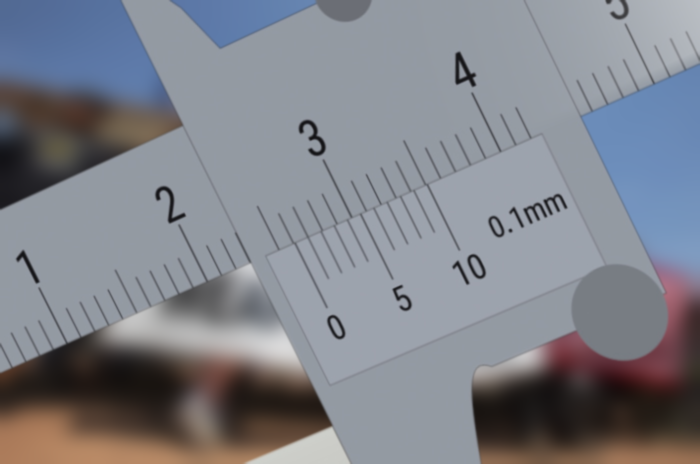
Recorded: 26.1 mm
